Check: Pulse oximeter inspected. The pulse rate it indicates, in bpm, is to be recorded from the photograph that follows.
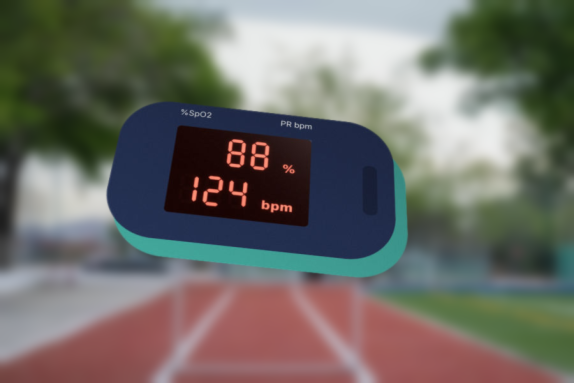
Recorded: 124 bpm
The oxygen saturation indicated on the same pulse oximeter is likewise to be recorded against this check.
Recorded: 88 %
